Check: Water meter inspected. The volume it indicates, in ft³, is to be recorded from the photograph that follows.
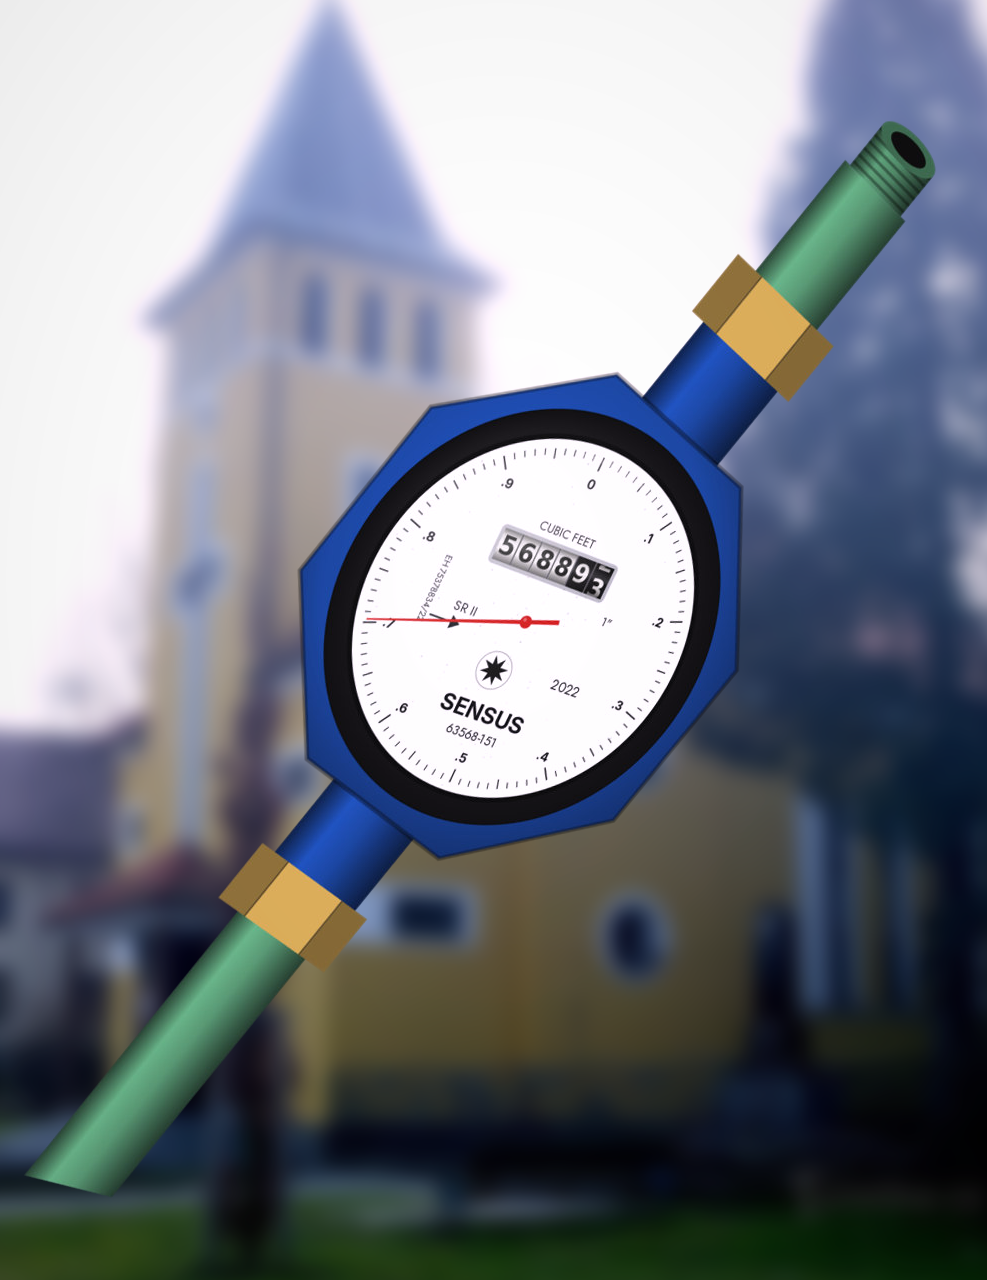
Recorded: 568892.70 ft³
